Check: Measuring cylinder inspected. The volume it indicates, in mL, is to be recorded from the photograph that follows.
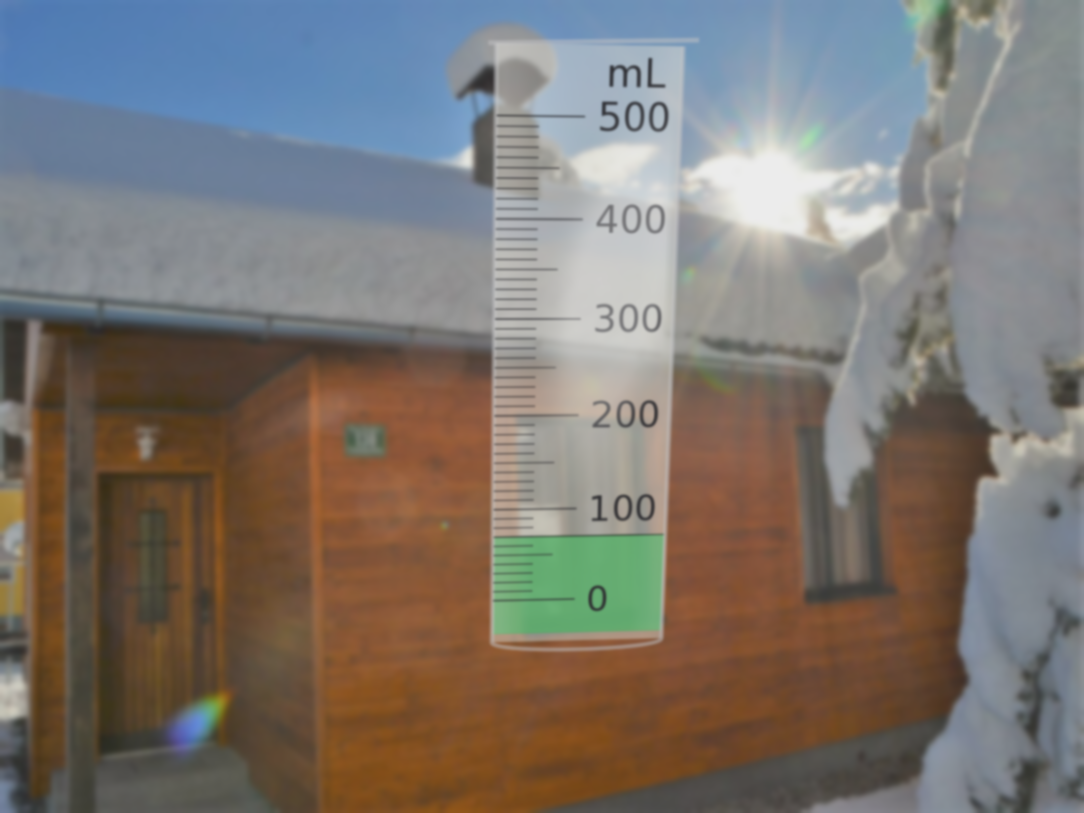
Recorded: 70 mL
